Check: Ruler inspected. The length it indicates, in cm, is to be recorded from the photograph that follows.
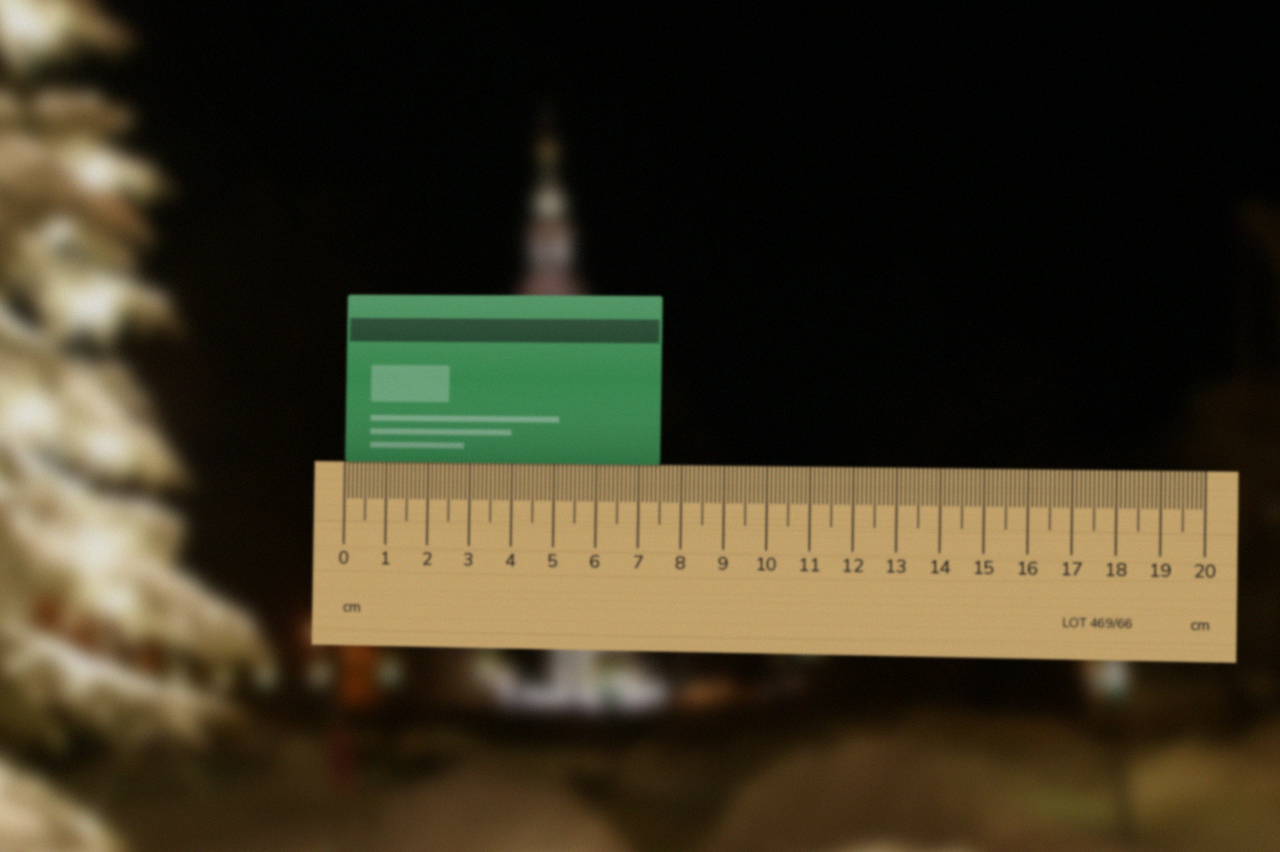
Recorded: 7.5 cm
